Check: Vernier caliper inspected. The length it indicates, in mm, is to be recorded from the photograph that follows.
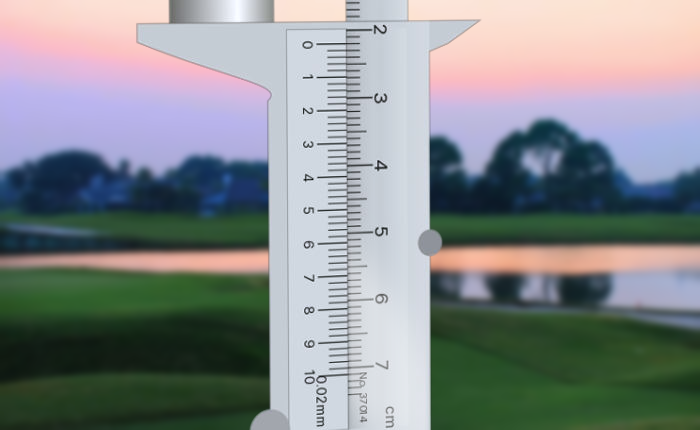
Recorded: 22.0 mm
